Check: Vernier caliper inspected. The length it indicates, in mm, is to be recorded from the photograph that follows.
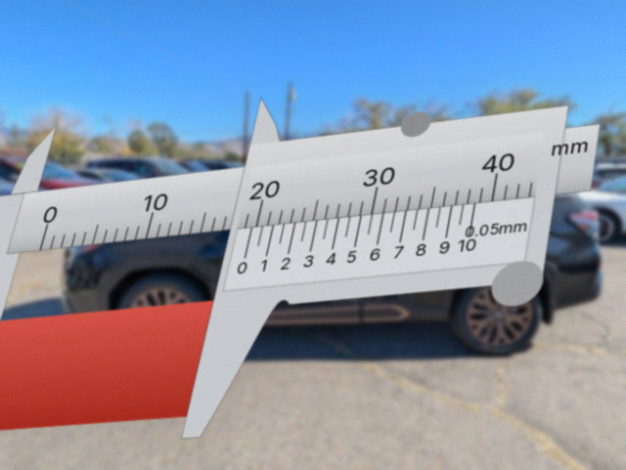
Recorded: 19.6 mm
